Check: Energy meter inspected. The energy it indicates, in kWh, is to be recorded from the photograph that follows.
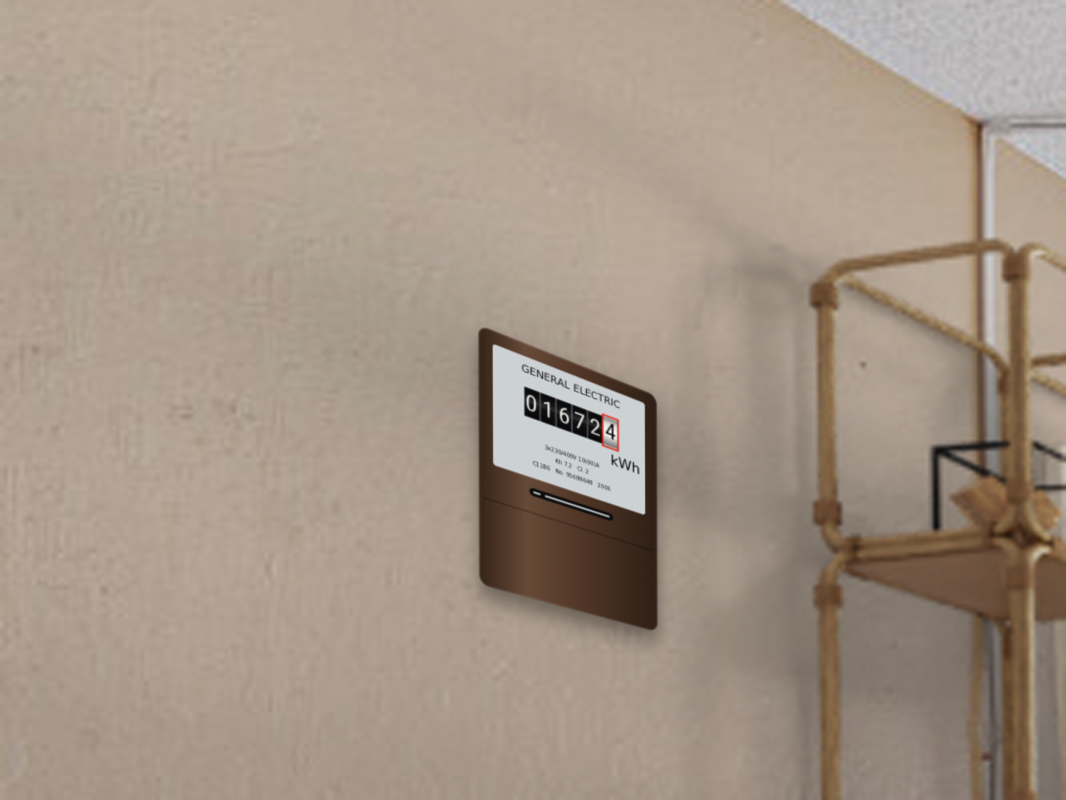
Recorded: 1672.4 kWh
